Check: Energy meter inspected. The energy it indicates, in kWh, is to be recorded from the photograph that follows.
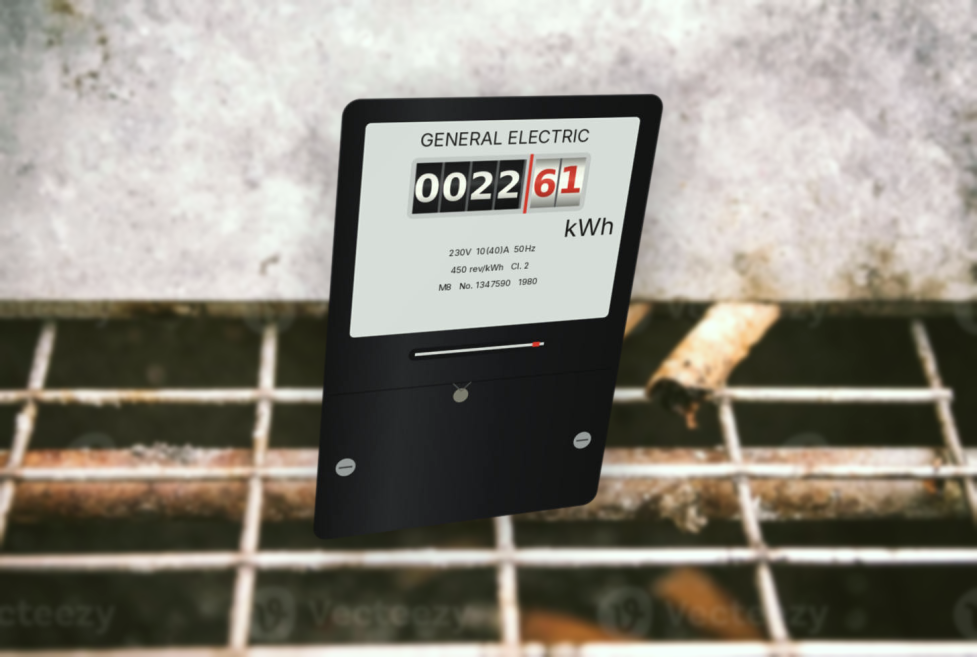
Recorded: 22.61 kWh
